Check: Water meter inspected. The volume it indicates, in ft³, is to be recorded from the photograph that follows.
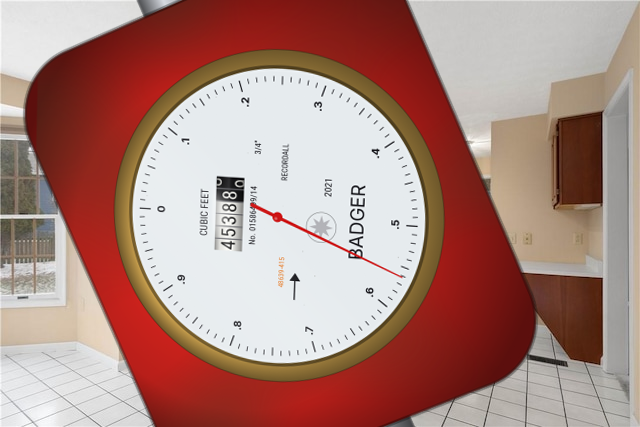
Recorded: 453888.56 ft³
